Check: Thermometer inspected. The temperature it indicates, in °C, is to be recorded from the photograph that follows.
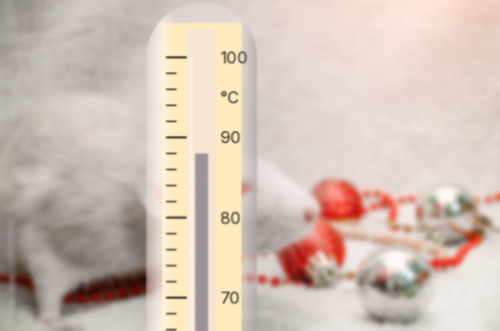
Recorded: 88 °C
